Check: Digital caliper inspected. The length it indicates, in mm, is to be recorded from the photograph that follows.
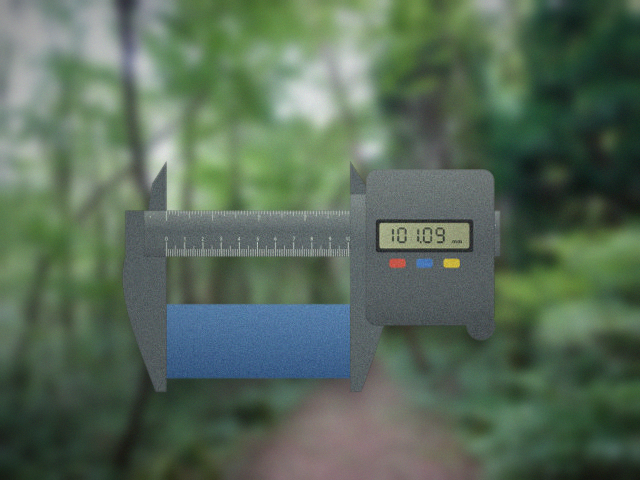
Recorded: 101.09 mm
